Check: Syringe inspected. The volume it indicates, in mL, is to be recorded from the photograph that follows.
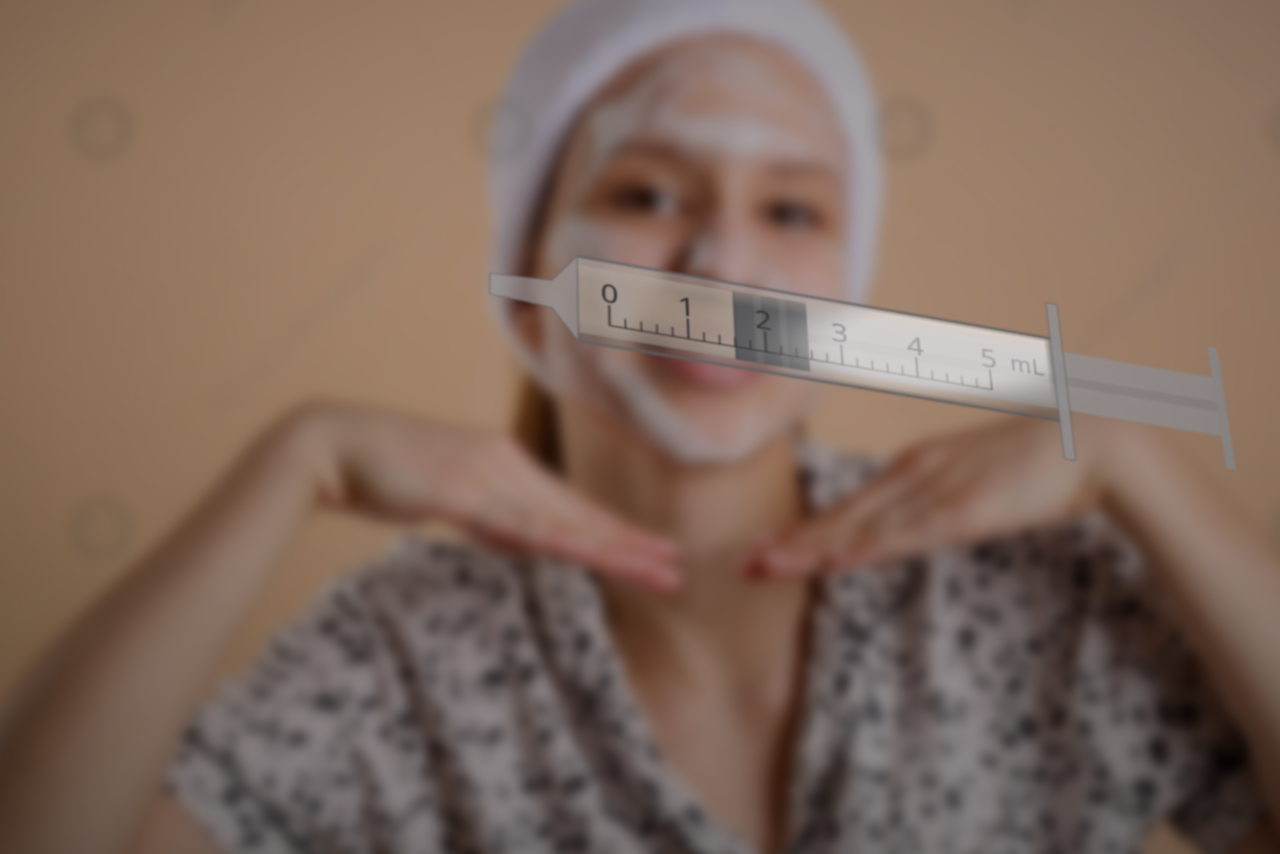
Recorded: 1.6 mL
